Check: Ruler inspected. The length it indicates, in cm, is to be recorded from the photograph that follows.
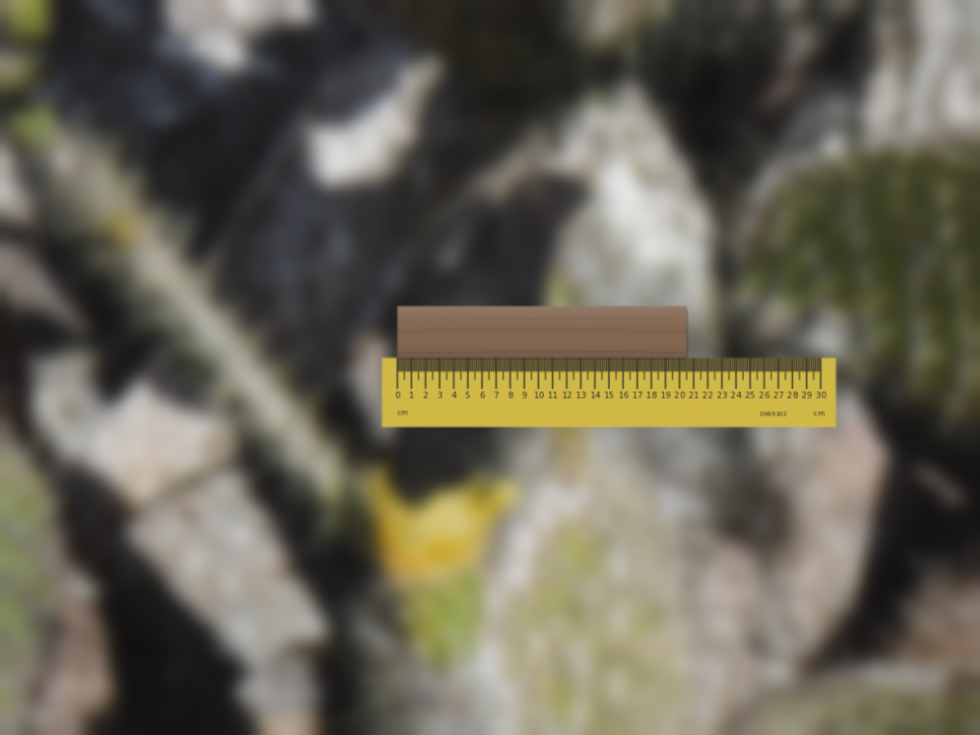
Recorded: 20.5 cm
